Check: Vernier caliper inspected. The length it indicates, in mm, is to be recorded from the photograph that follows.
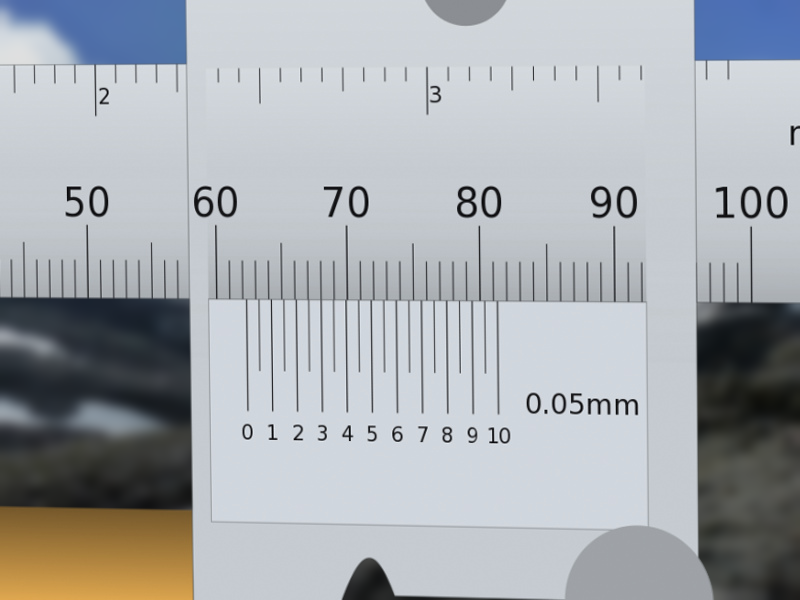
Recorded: 62.3 mm
